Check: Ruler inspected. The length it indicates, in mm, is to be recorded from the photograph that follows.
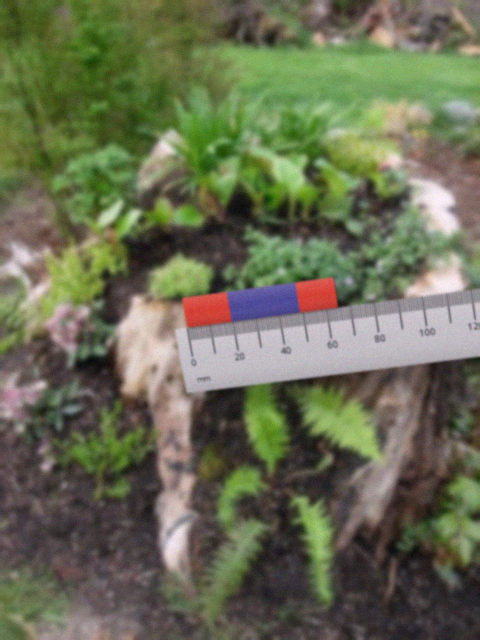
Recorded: 65 mm
